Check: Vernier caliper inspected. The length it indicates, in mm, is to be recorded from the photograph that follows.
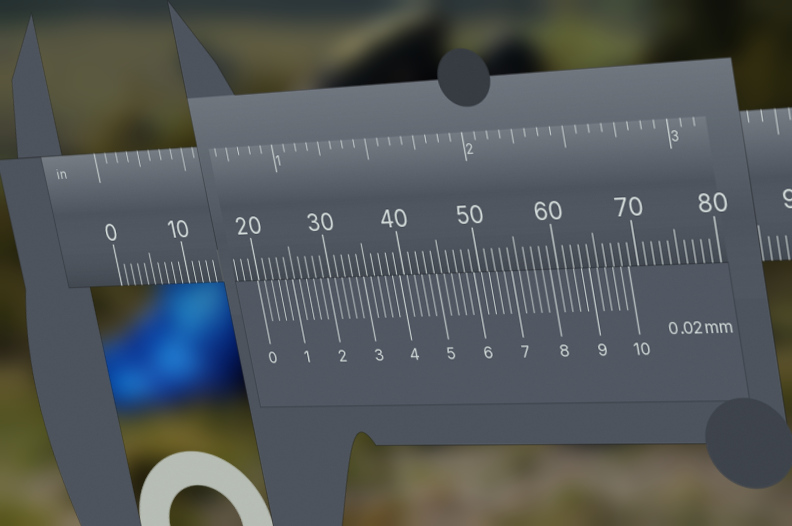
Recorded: 19.8 mm
